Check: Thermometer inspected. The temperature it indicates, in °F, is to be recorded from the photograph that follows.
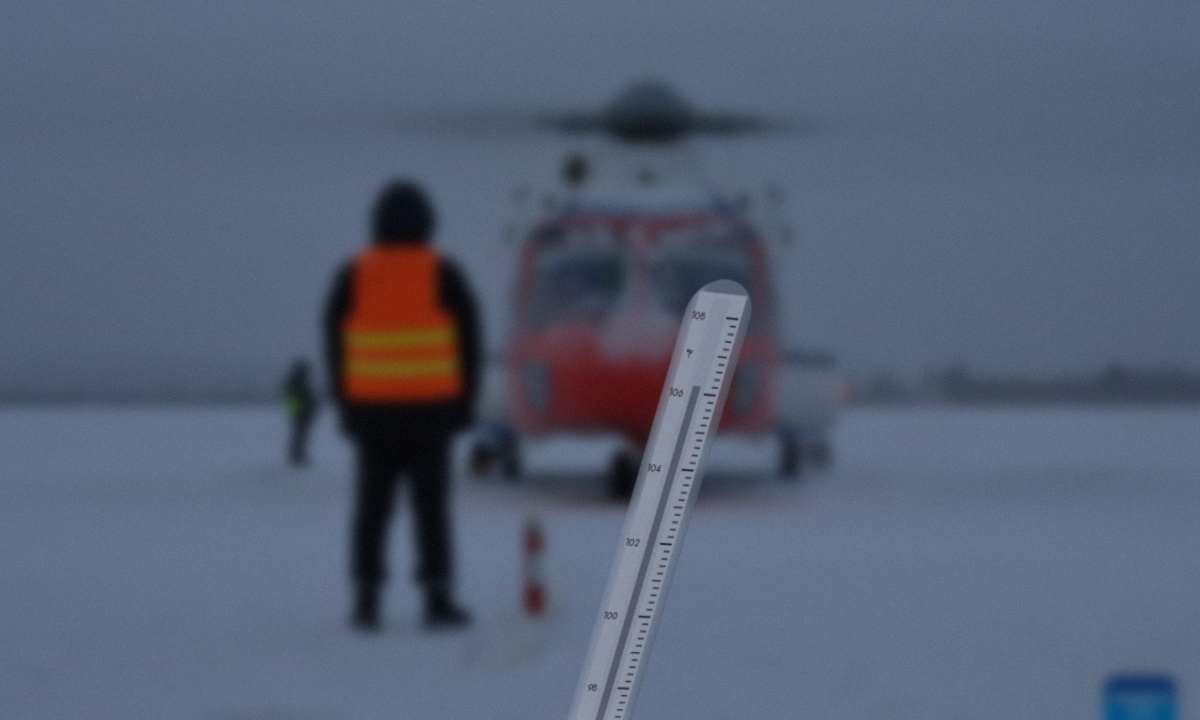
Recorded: 106.2 °F
